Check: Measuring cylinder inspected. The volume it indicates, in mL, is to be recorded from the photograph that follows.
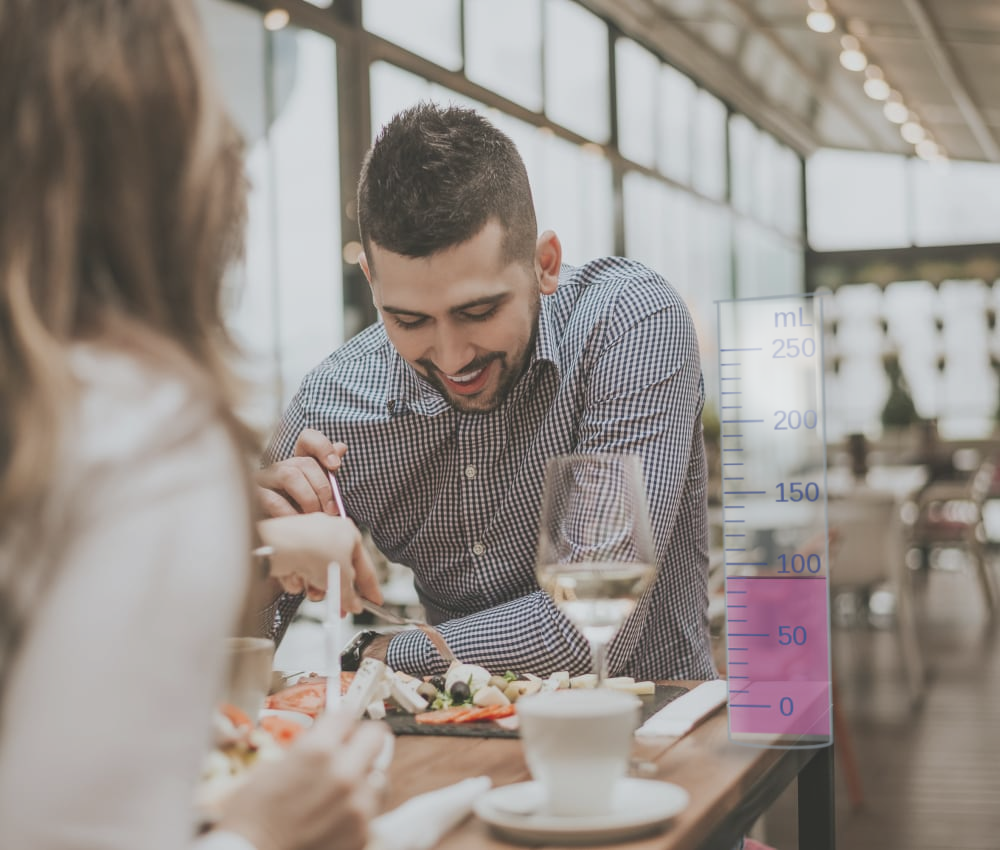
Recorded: 90 mL
